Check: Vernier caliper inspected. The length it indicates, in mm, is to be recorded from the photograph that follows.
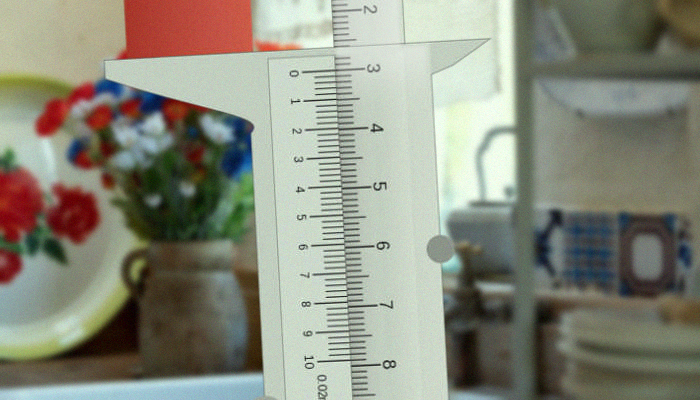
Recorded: 30.0 mm
